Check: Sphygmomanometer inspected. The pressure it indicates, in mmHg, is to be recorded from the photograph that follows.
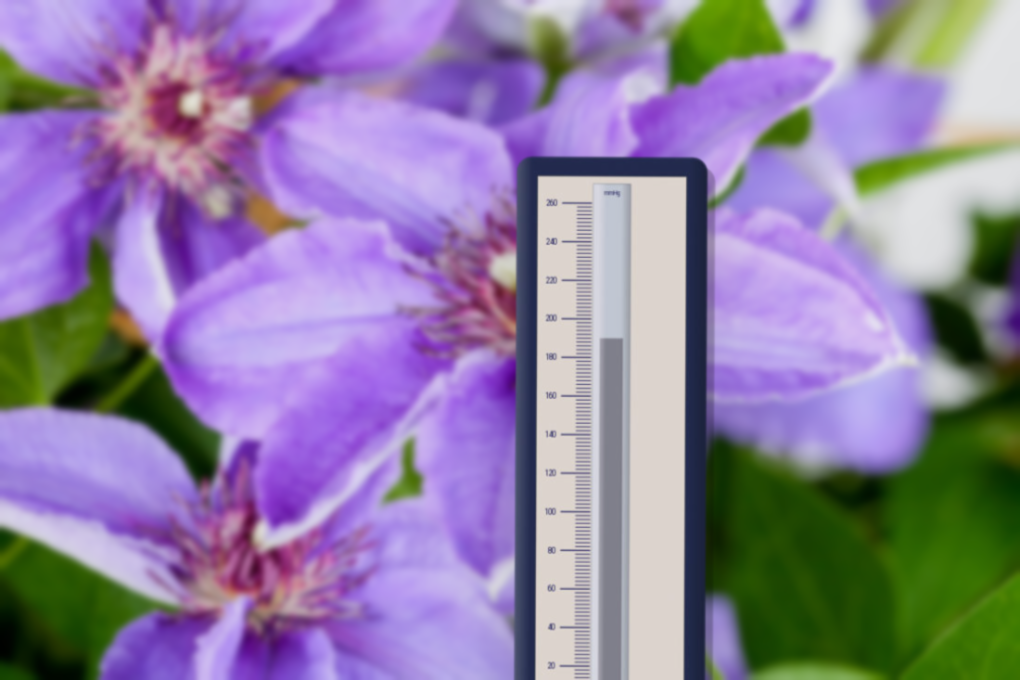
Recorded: 190 mmHg
